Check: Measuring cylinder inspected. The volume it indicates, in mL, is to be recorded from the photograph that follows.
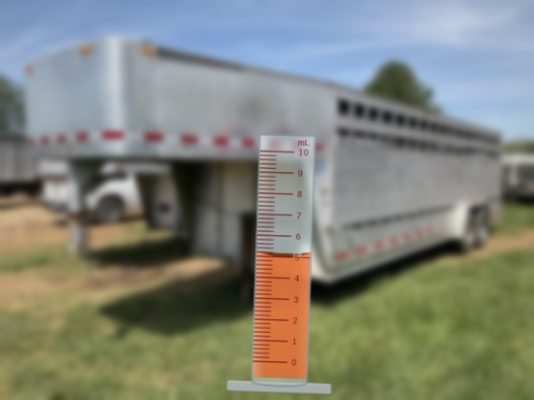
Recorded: 5 mL
